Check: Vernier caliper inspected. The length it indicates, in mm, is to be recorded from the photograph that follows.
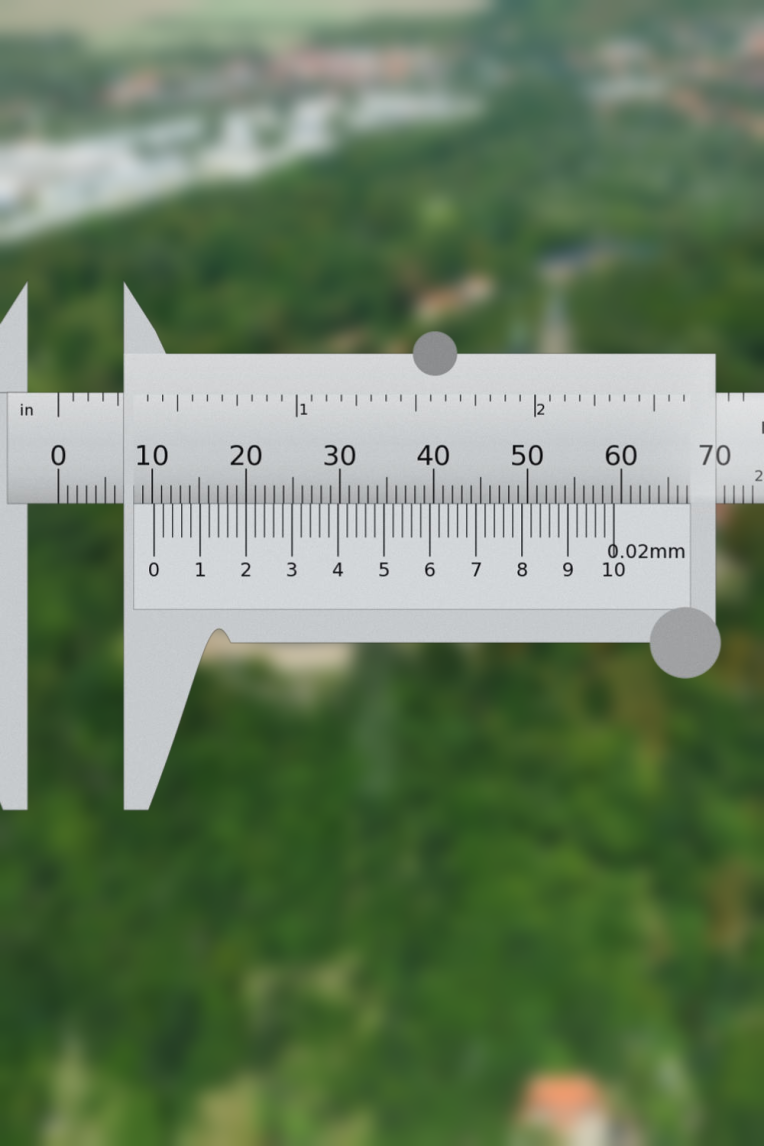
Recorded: 10.2 mm
